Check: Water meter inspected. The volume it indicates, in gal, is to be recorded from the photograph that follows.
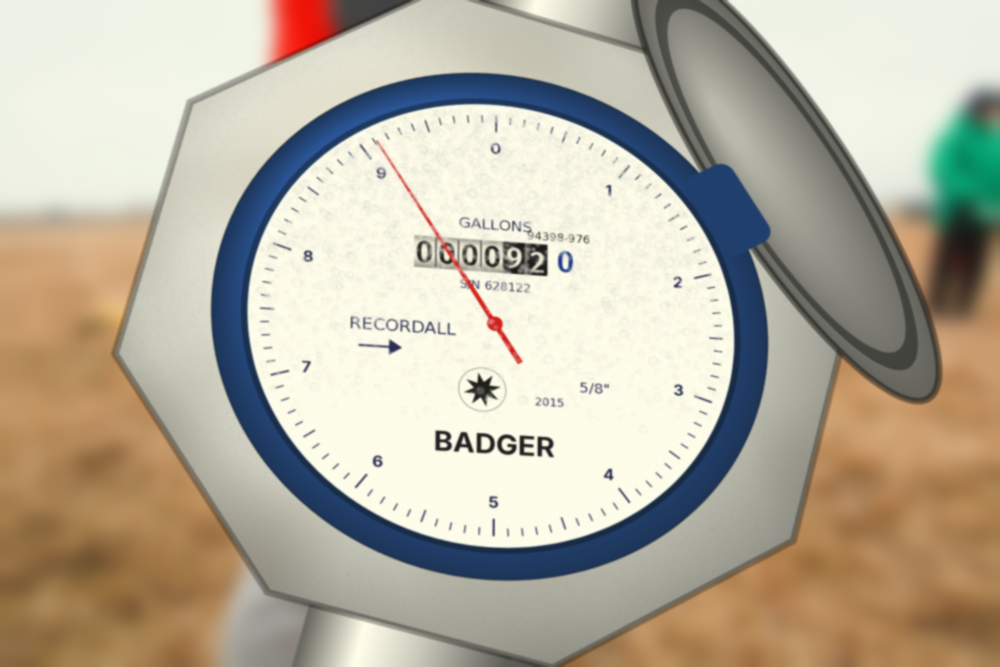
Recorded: 919.1 gal
